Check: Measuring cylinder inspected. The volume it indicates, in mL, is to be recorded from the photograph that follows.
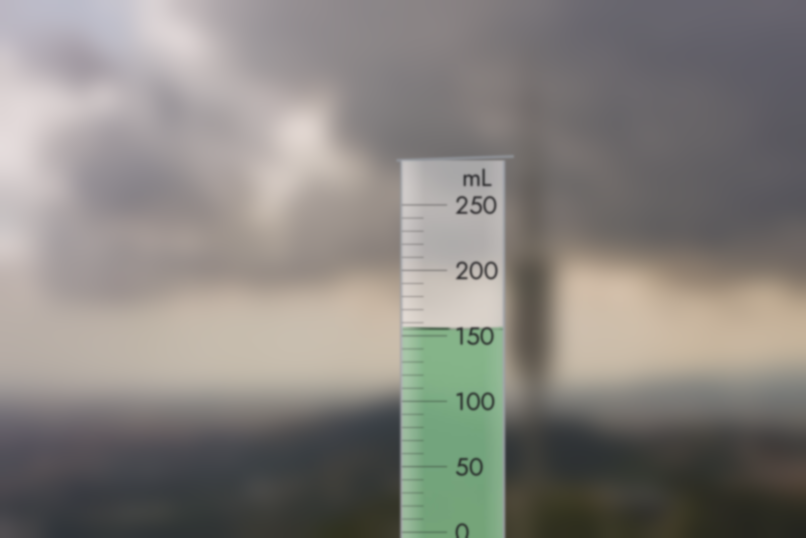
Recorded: 155 mL
